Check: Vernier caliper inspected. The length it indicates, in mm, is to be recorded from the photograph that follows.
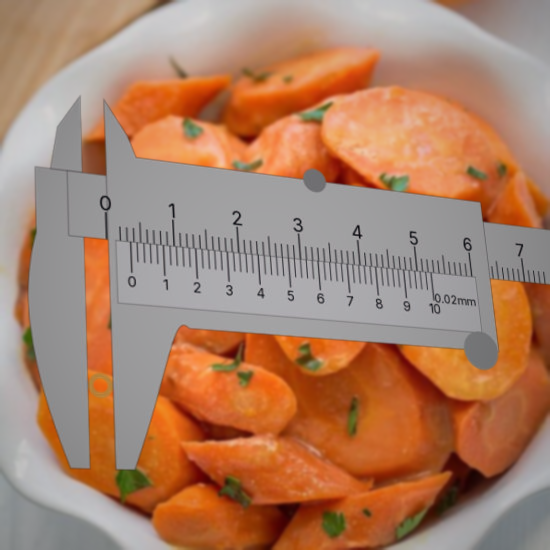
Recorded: 3.5 mm
